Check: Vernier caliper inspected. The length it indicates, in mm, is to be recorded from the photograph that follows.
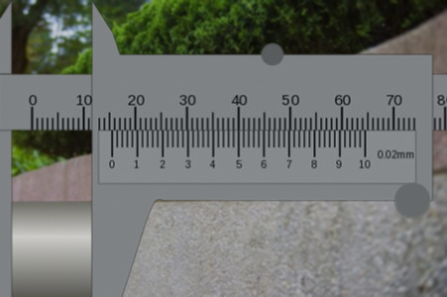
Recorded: 15.5 mm
